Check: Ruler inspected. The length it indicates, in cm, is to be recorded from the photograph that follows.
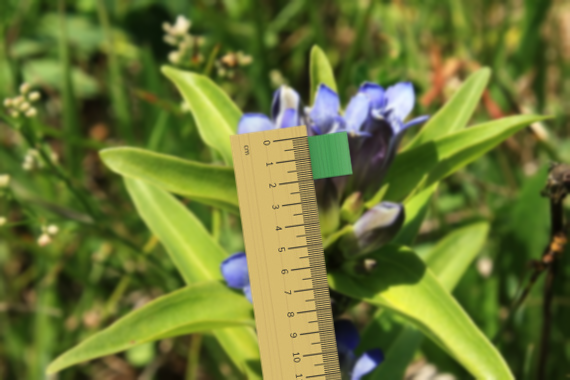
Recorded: 2 cm
